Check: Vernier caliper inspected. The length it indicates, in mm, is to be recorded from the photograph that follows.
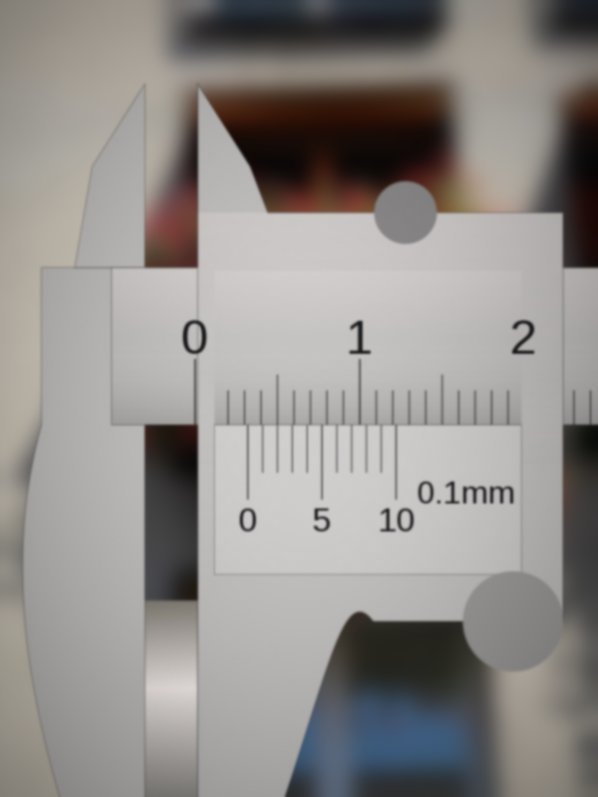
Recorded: 3.2 mm
